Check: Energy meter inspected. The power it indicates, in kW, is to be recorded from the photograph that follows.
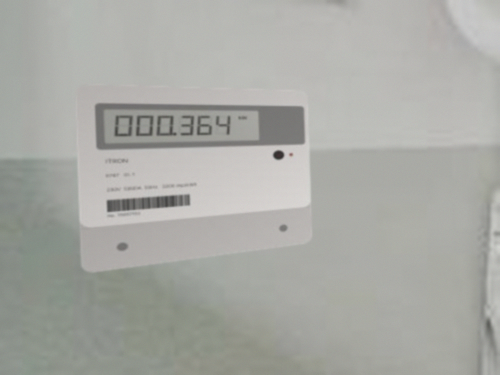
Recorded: 0.364 kW
